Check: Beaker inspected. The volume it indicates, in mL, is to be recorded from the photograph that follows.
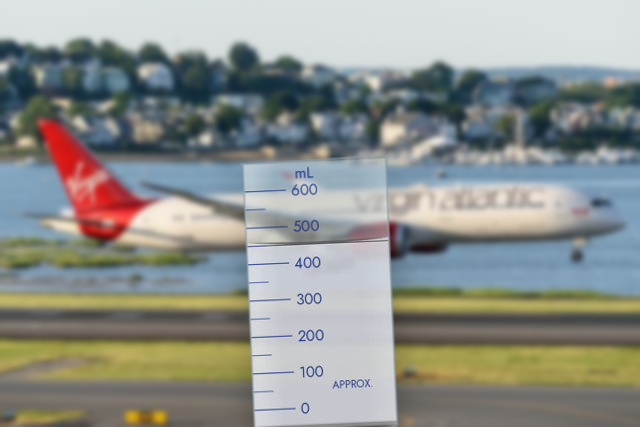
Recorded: 450 mL
